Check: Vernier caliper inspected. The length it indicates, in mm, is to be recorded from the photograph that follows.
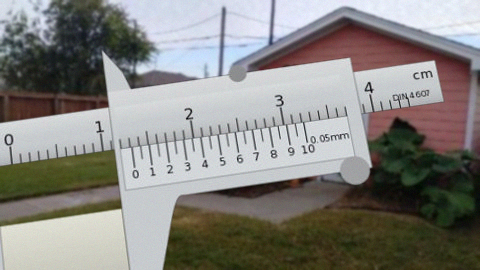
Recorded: 13.2 mm
